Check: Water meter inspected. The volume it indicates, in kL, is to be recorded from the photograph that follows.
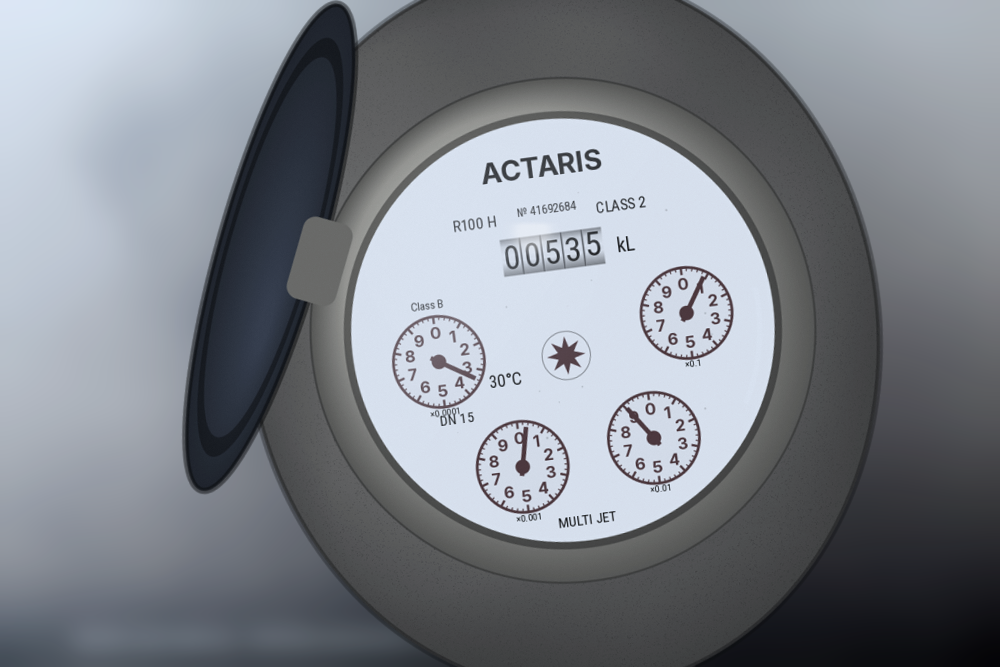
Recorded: 535.0903 kL
